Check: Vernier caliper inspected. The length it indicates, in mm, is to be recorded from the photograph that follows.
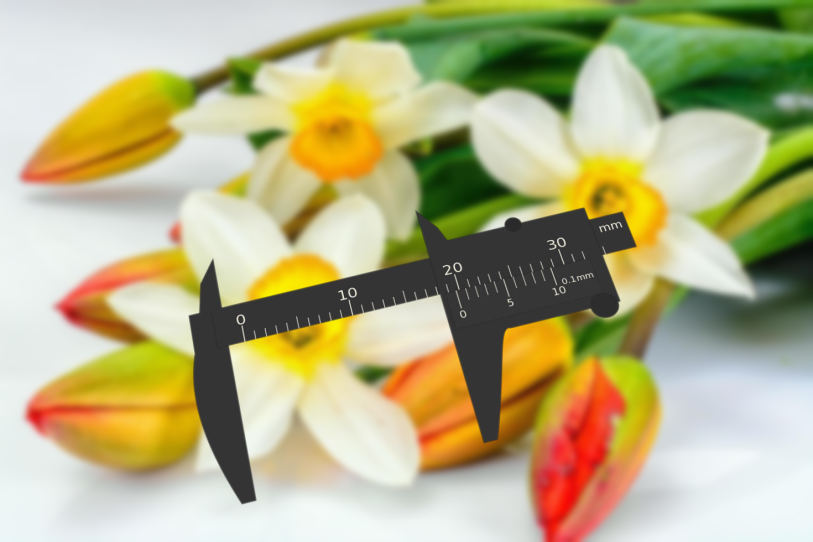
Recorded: 19.7 mm
